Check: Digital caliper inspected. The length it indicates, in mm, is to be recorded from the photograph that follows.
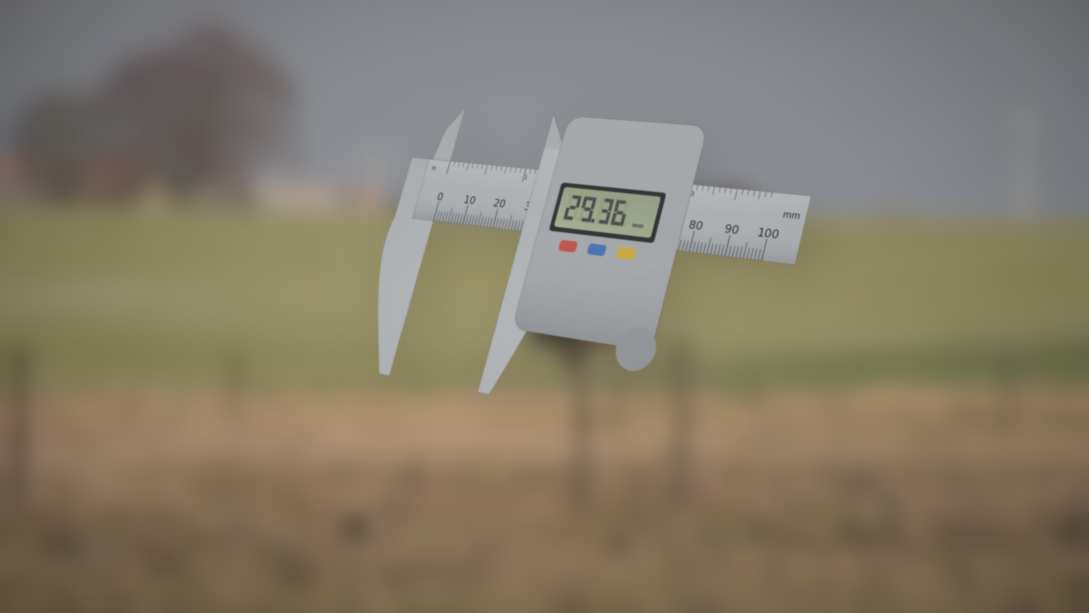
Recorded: 29.36 mm
